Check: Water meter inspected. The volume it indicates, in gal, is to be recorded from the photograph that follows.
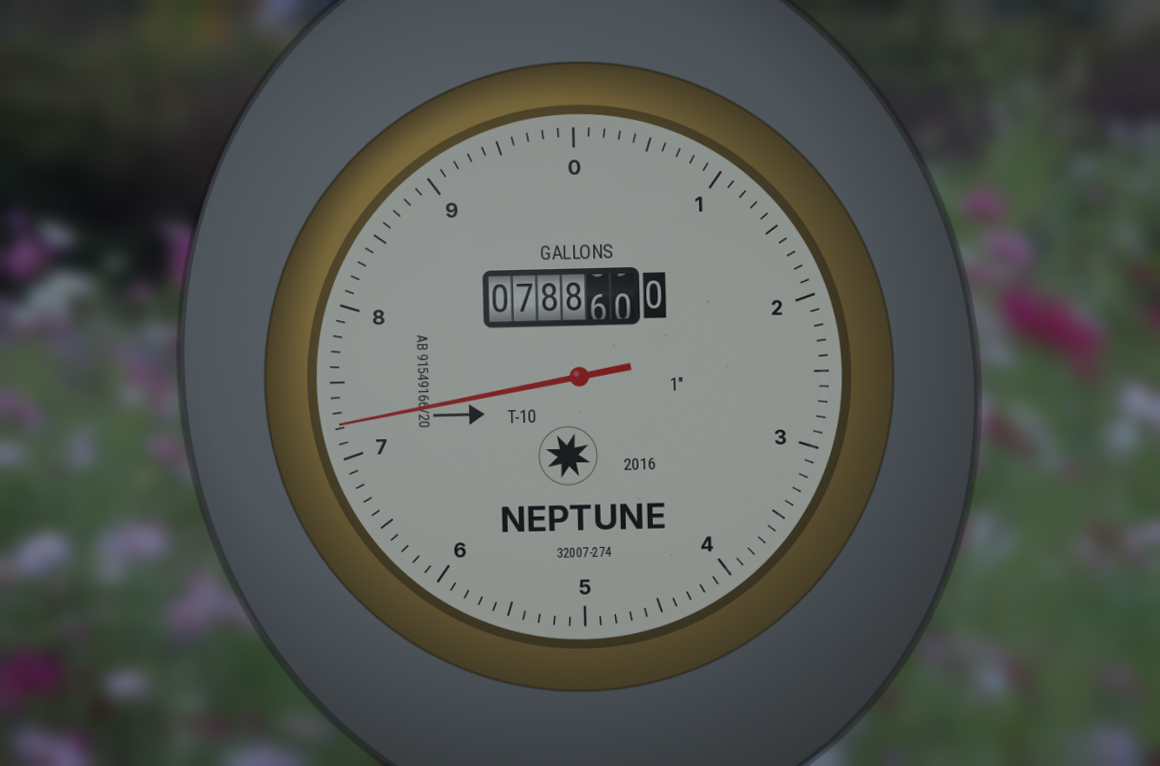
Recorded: 788597.2 gal
